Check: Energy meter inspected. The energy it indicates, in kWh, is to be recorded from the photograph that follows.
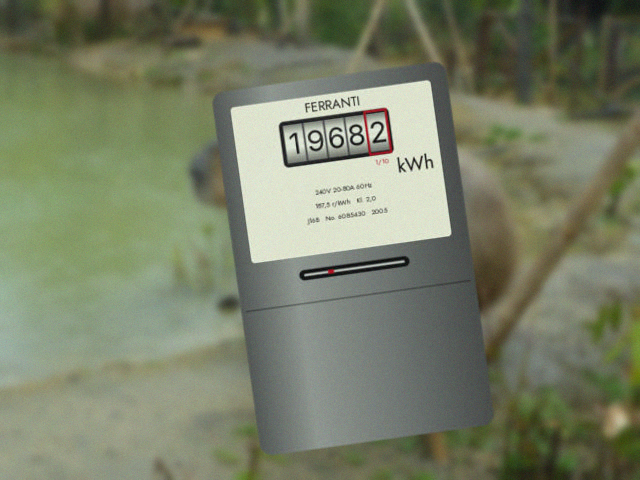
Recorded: 1968.2 kWh
